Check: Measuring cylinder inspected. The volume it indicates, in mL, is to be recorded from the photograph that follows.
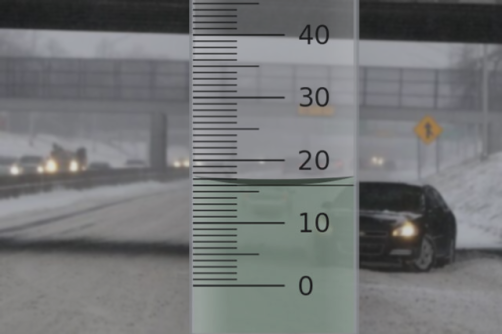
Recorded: 16 mL
